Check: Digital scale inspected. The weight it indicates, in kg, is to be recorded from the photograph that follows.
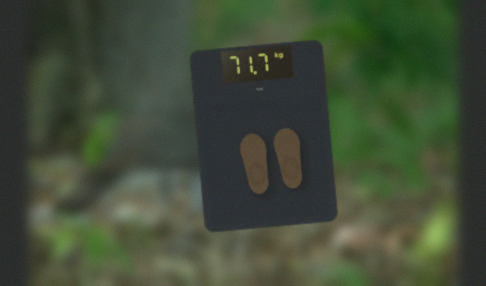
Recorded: 71.7 kg
